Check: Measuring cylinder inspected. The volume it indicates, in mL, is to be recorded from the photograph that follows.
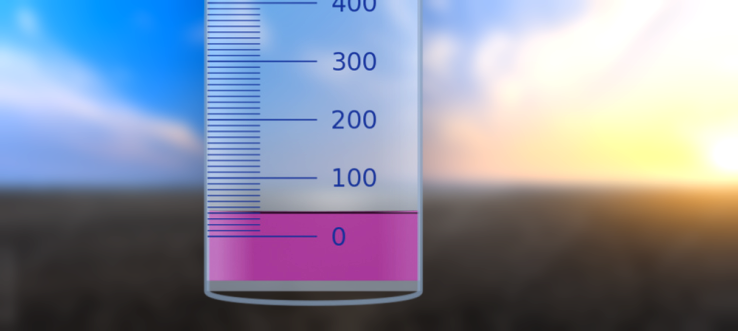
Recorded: 40 mL
